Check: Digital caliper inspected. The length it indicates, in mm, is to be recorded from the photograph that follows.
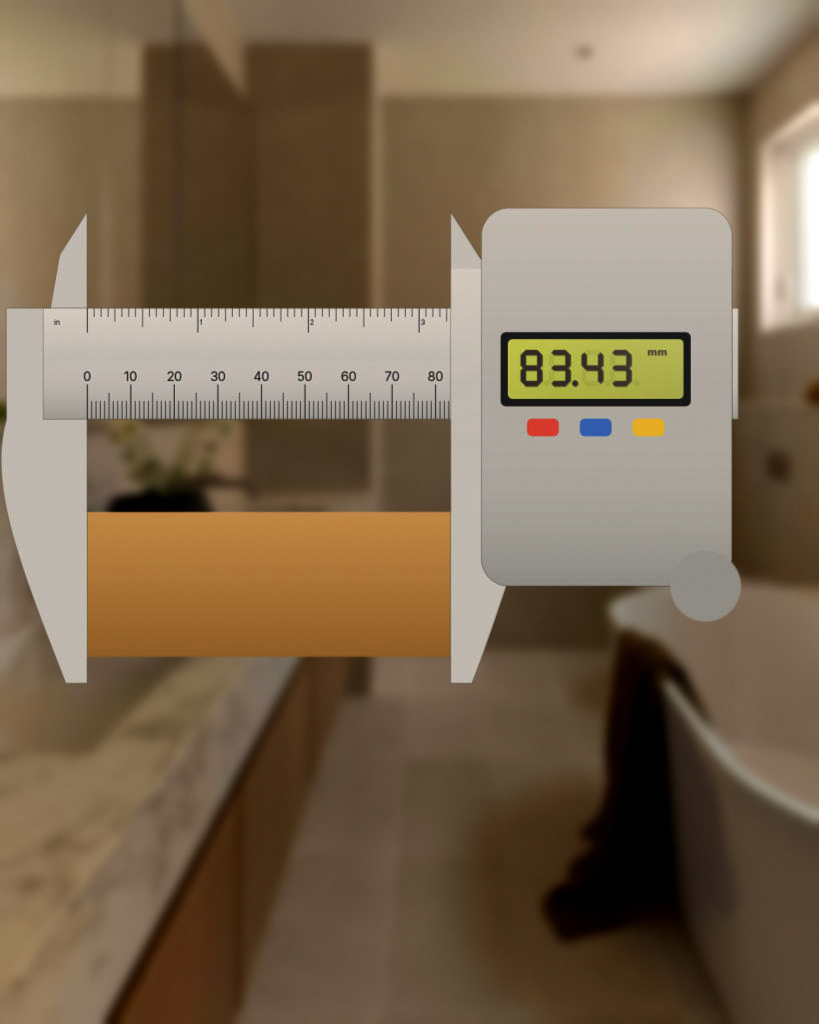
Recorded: 83.43 mm
